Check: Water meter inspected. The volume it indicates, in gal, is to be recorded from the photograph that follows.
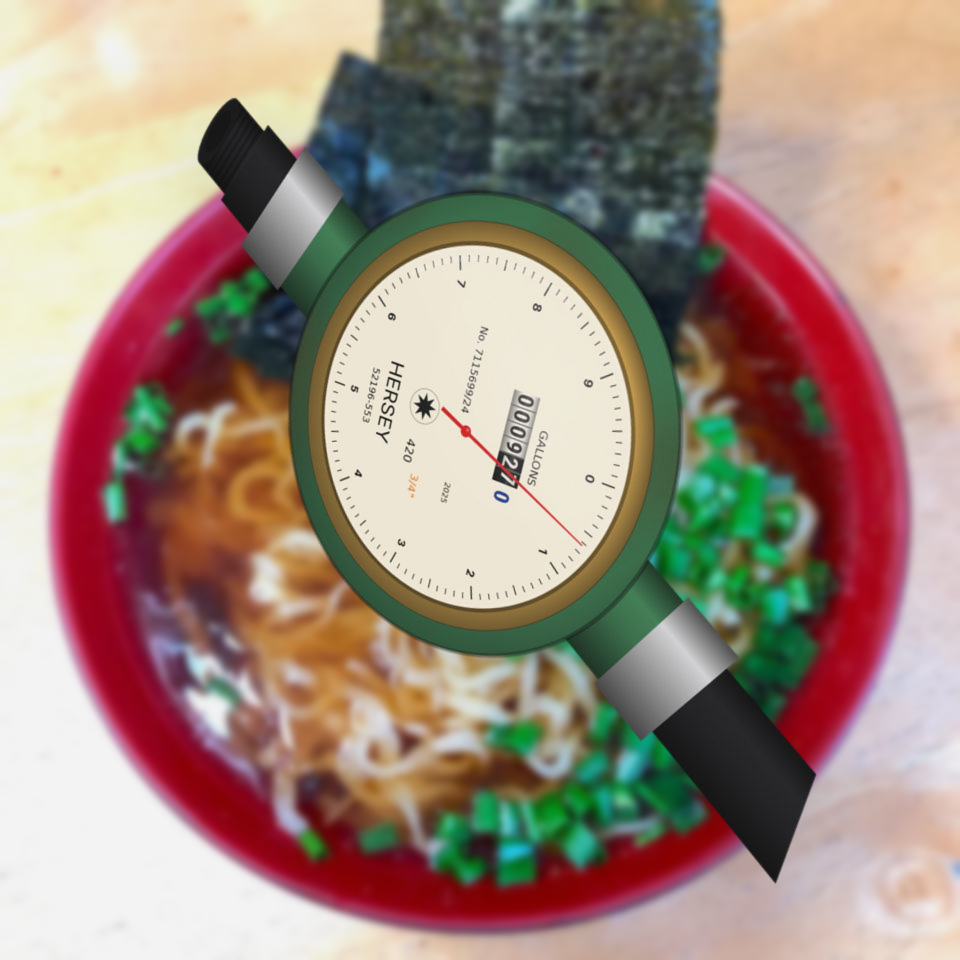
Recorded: 9270.6 gal
